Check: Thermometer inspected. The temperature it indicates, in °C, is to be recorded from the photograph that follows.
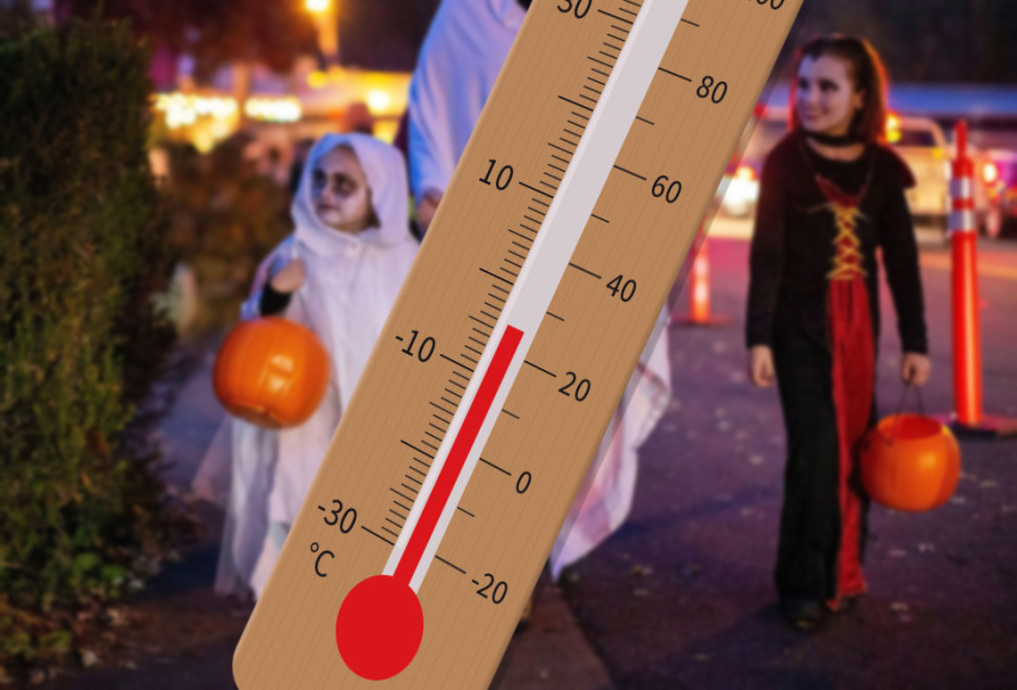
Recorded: -4 °C
